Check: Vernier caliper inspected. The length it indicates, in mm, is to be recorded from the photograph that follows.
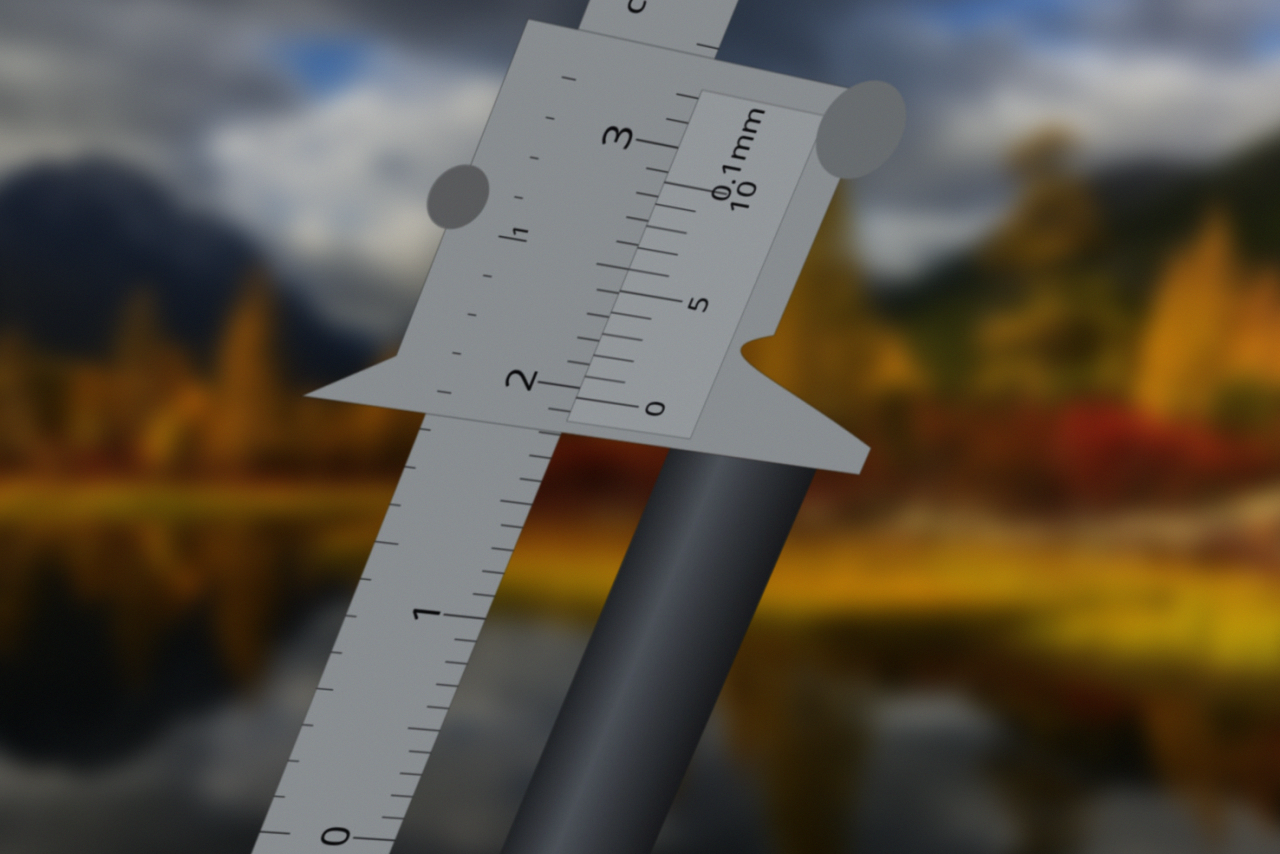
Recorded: 19.6 mm
